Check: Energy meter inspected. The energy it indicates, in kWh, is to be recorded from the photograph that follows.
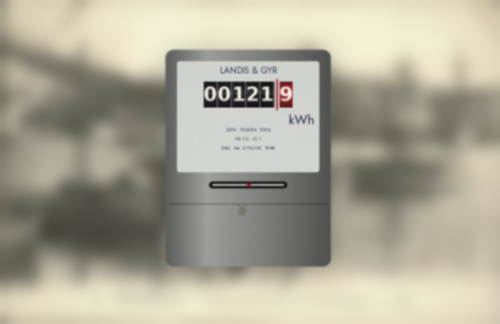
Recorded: 121.9 kWh
